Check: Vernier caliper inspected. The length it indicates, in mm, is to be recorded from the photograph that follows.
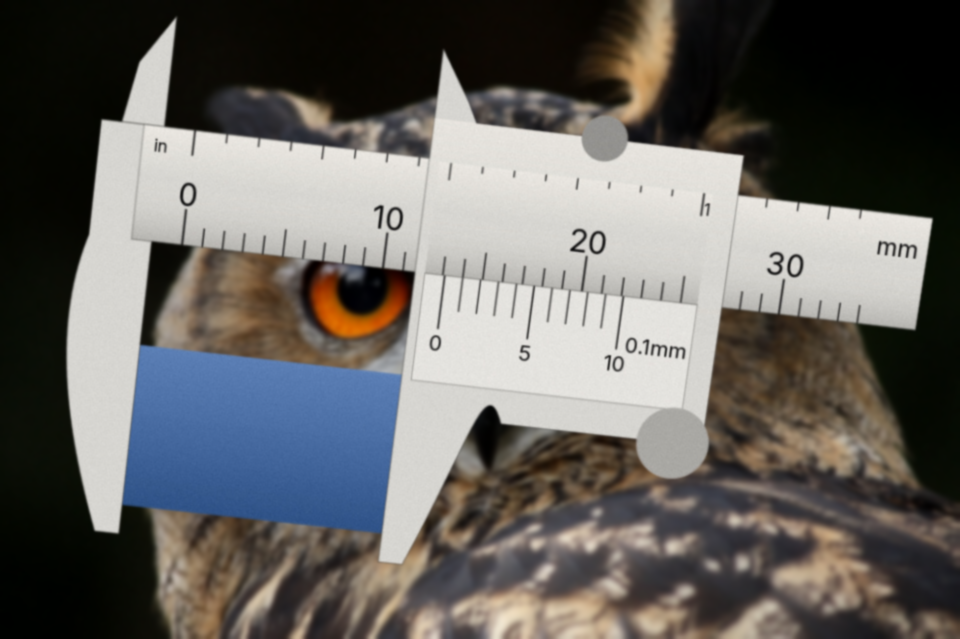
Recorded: 13.1 mm
